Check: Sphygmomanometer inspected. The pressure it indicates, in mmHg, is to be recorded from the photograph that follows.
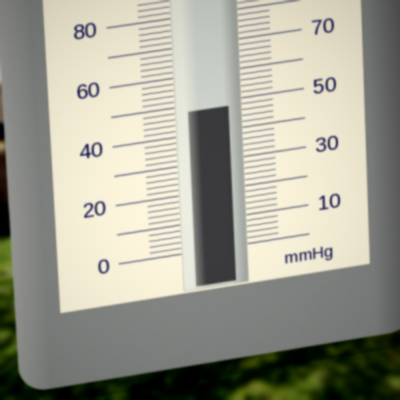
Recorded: 48 mmHg
